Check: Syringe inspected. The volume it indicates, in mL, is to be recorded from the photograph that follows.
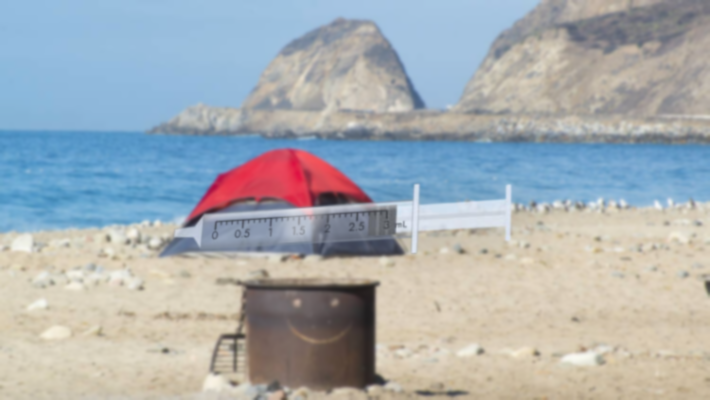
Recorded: 2.7 mL
